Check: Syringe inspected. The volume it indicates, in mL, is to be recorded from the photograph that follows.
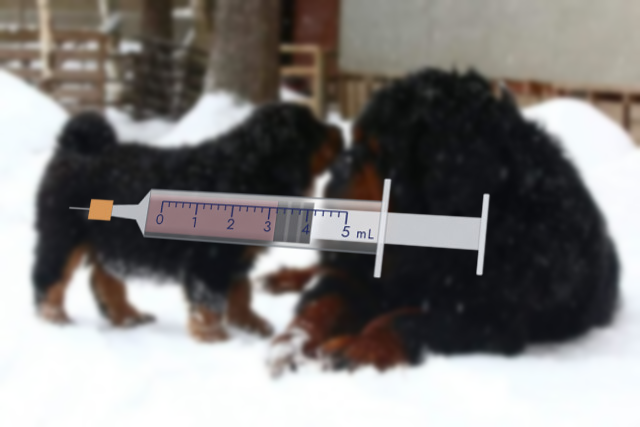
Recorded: 3.2 mL
